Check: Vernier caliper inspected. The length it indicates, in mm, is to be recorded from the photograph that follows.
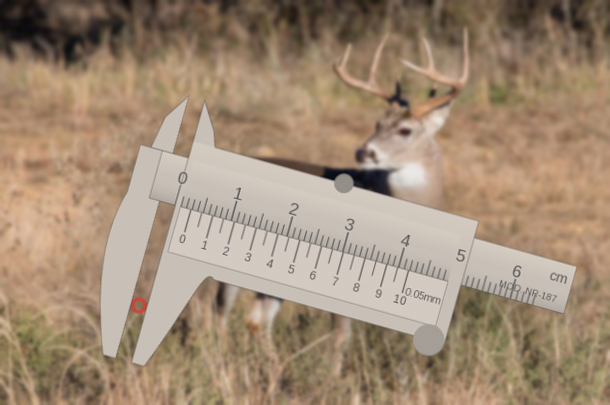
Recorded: 2.8 mm
